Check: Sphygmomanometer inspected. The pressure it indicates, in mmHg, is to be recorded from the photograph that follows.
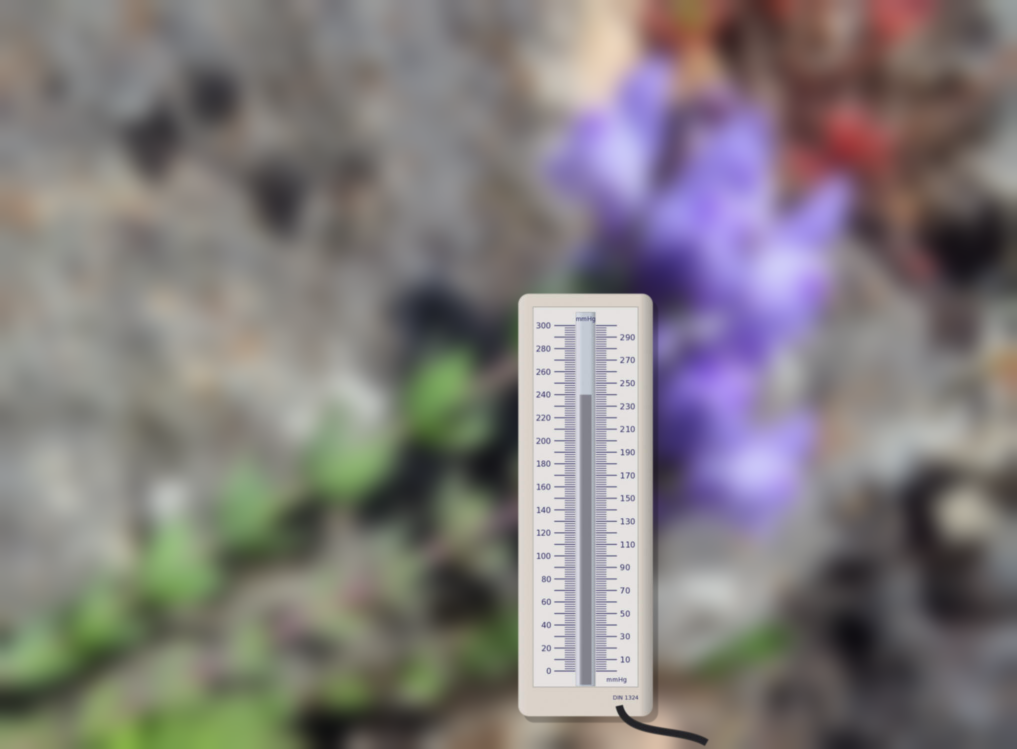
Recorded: 240 mmHg
